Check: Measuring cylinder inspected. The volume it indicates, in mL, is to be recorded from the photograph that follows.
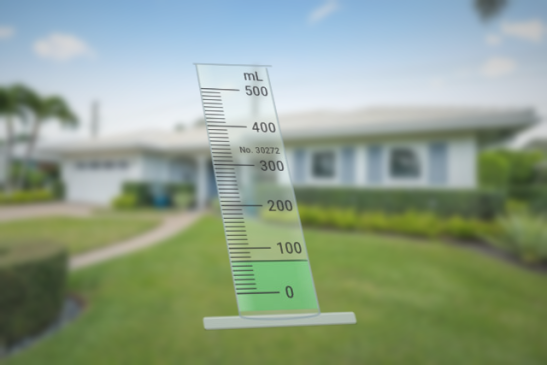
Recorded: 70 mL
